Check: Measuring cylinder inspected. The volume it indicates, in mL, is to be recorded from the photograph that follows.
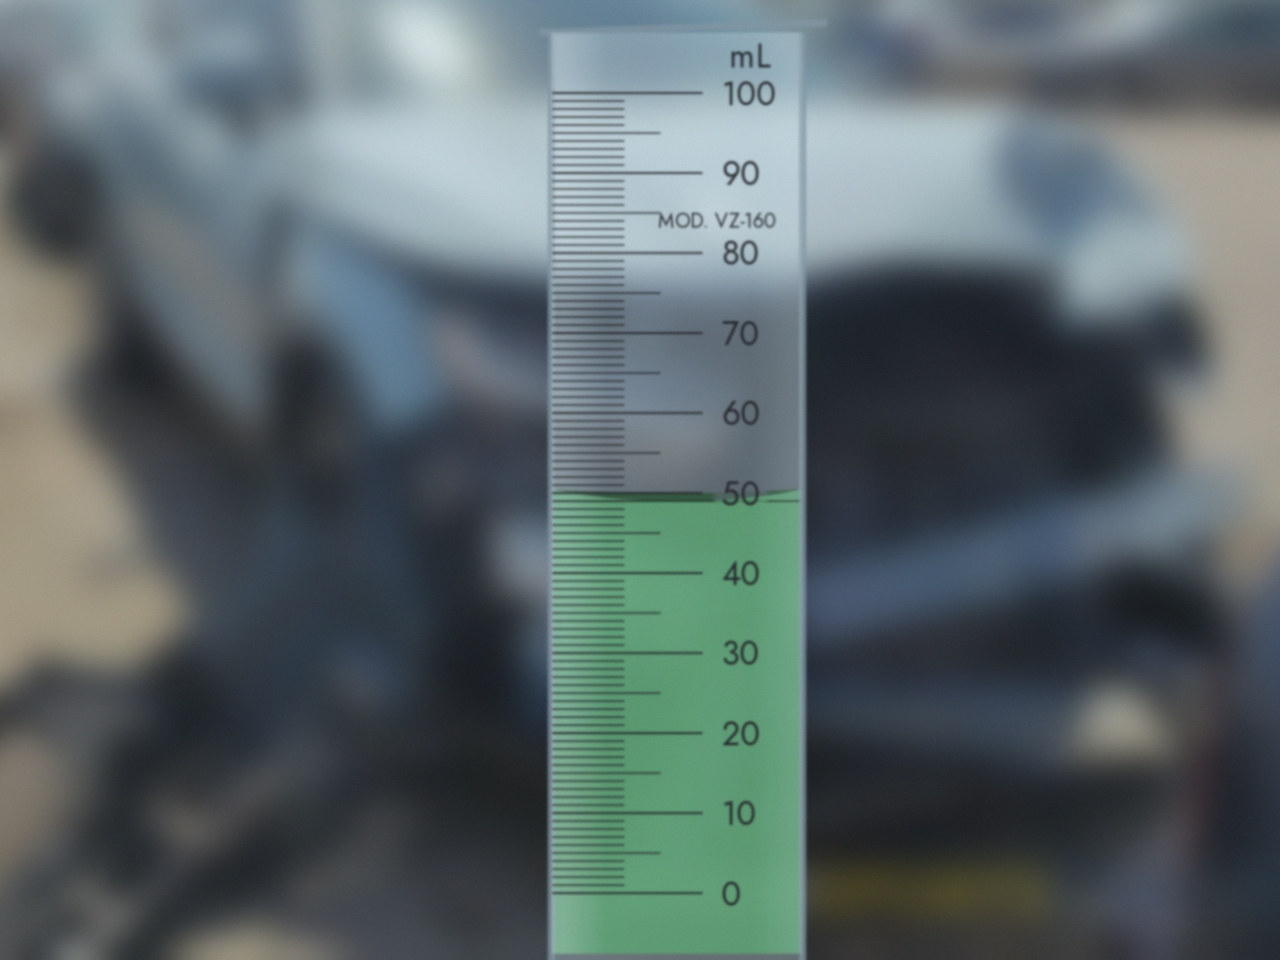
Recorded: 49 mL
